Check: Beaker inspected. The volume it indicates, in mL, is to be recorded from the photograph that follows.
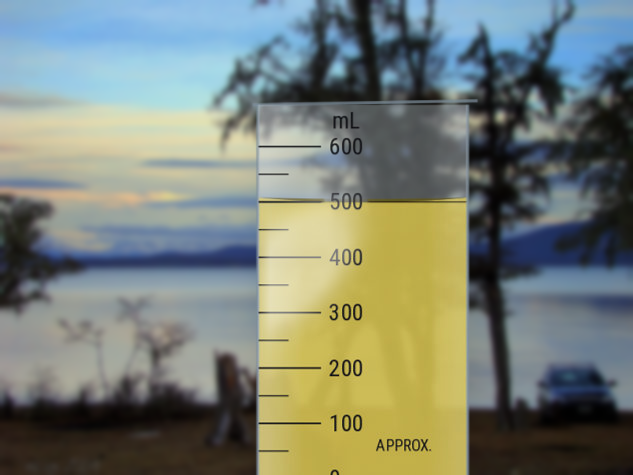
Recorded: 500 mL
